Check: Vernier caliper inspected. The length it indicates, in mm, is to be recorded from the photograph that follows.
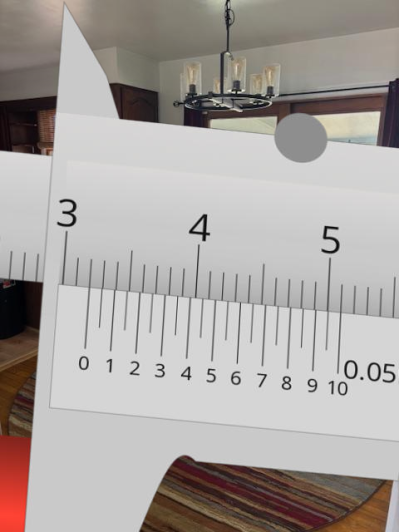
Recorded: 32.0 mm
